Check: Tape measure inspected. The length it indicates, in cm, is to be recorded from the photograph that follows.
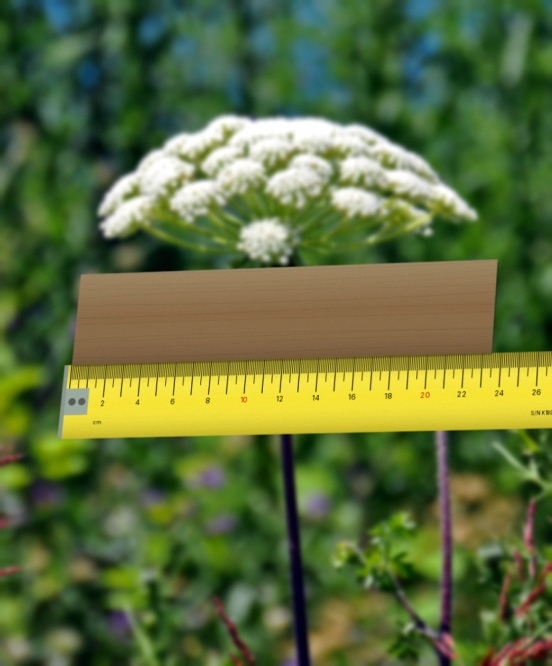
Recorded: 23.5 cm
